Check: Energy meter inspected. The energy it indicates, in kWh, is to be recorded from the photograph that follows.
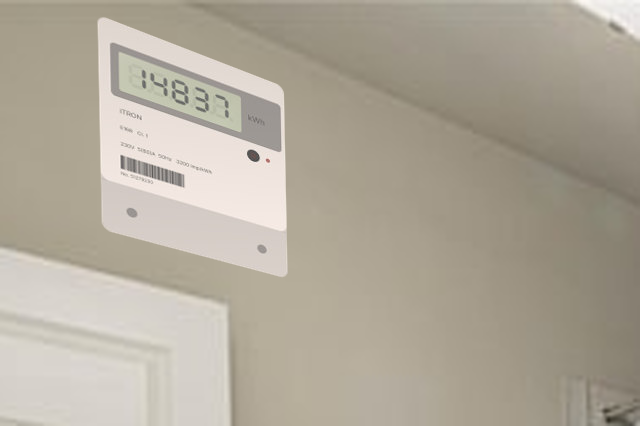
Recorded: 14837 kWh
